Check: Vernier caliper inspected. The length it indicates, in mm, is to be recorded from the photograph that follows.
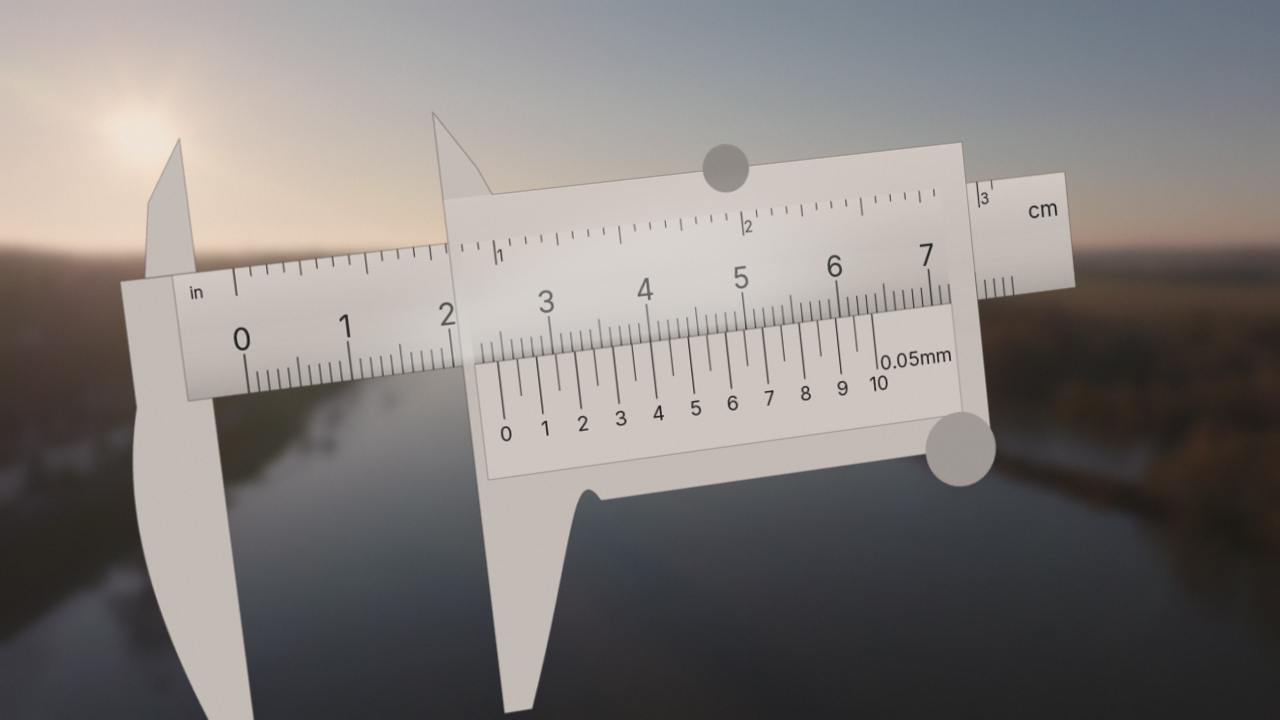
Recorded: 24.4 mm
